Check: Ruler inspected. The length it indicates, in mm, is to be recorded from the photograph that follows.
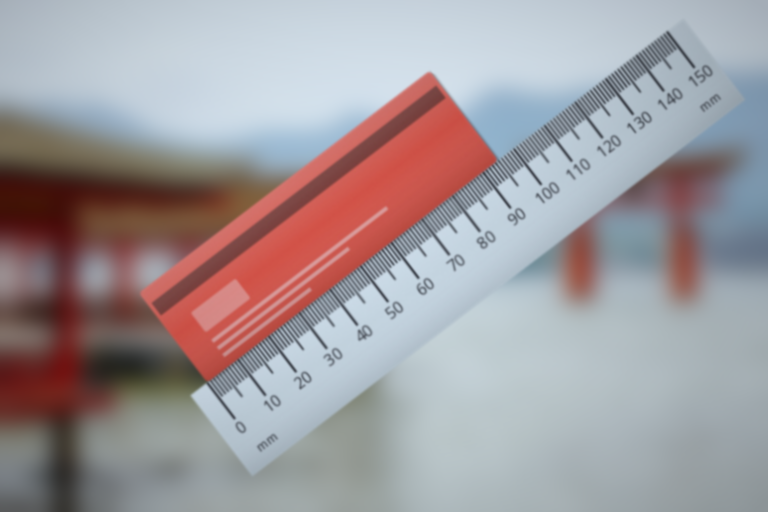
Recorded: 95 mm
